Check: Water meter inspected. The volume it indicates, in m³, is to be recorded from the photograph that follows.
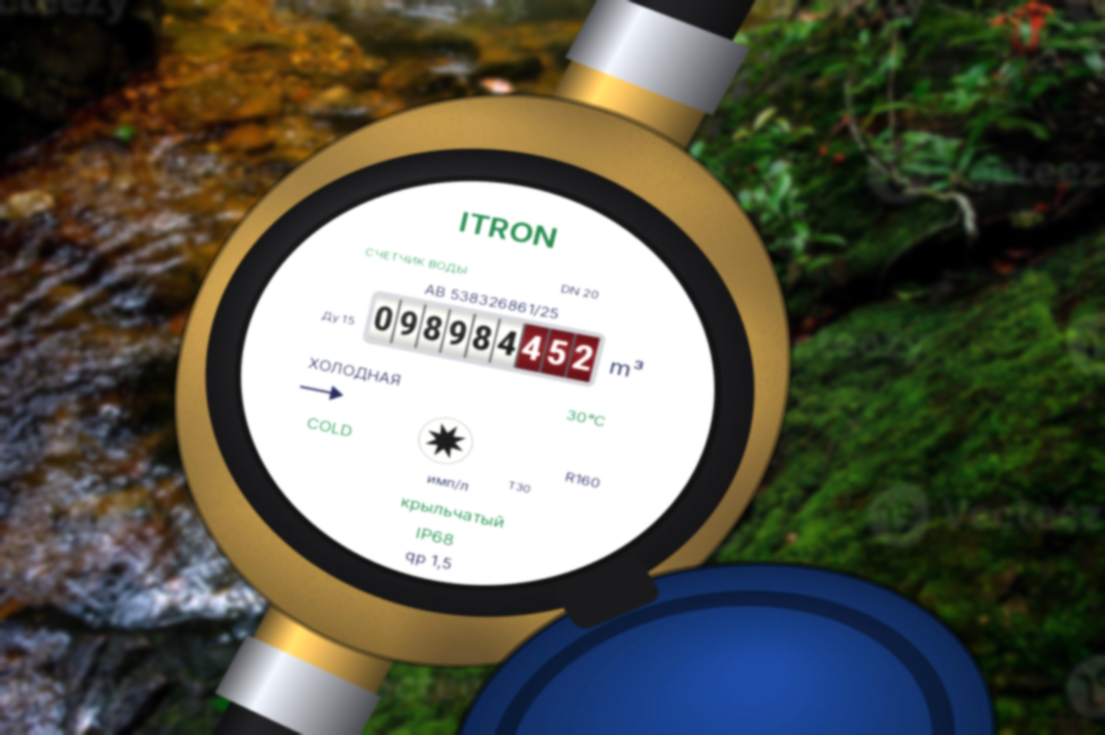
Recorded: 98984.452 m³
